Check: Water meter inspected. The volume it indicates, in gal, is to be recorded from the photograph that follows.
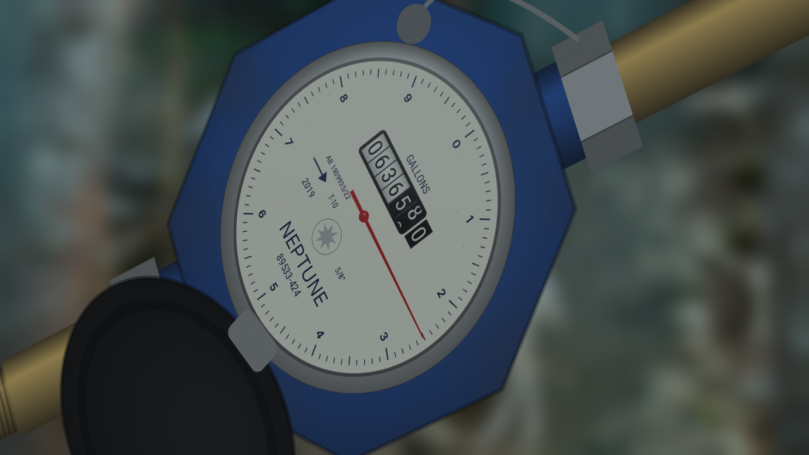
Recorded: 636582.5 gal
